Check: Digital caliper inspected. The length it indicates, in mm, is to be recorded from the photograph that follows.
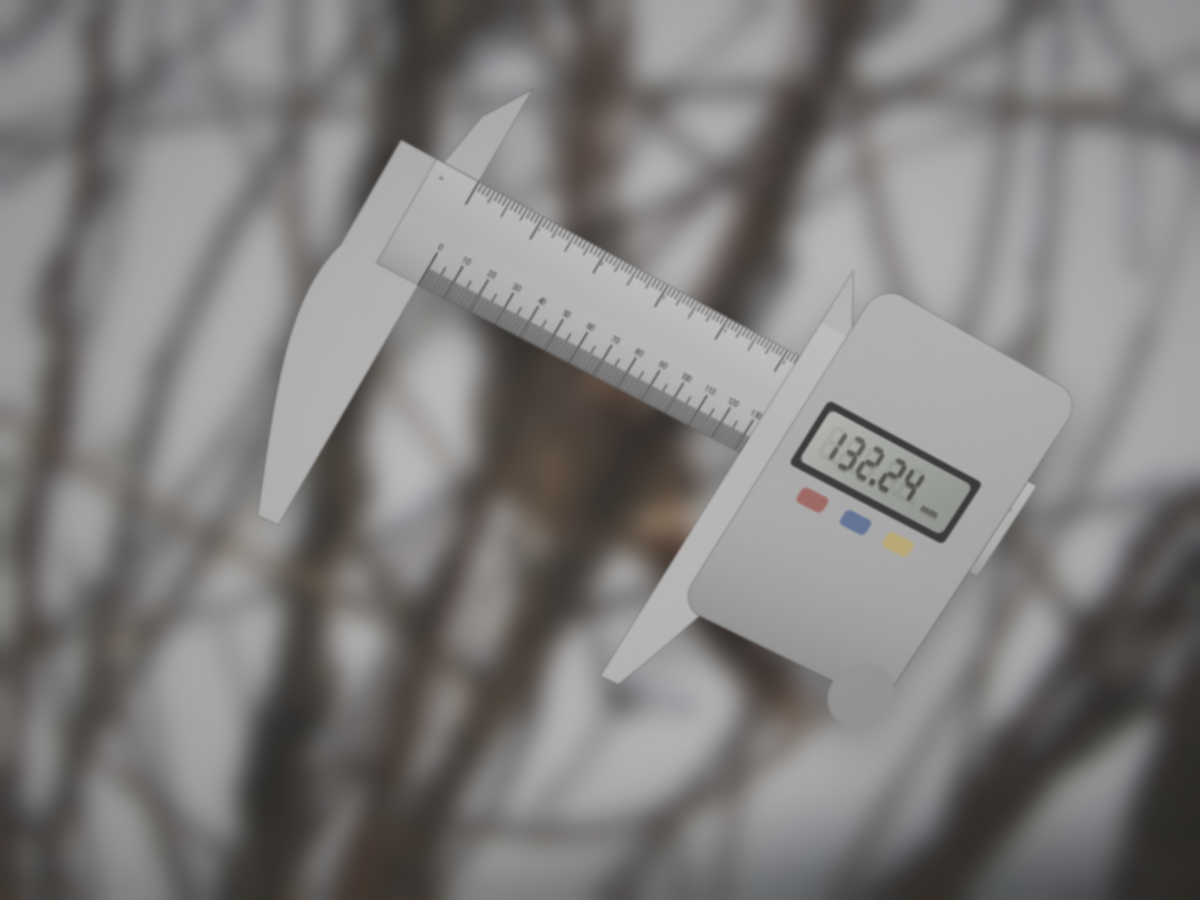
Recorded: 132.24 mm
